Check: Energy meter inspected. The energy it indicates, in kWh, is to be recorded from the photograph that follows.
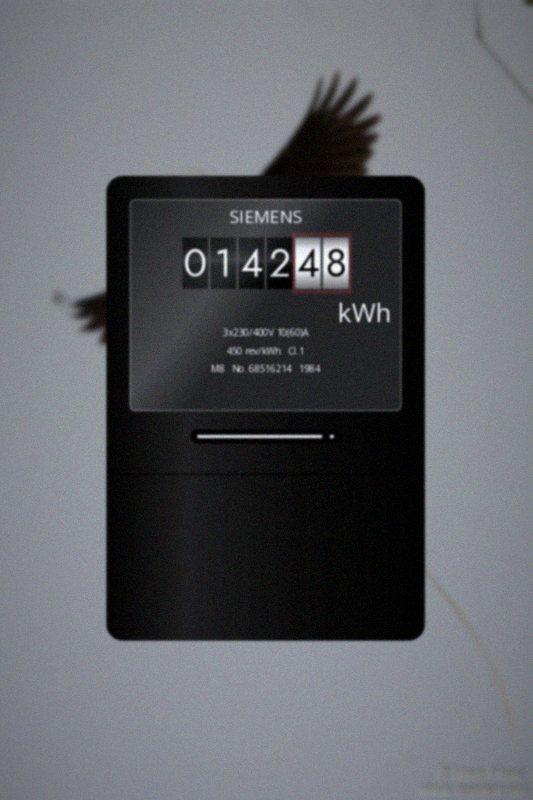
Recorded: 142.48 kWh
